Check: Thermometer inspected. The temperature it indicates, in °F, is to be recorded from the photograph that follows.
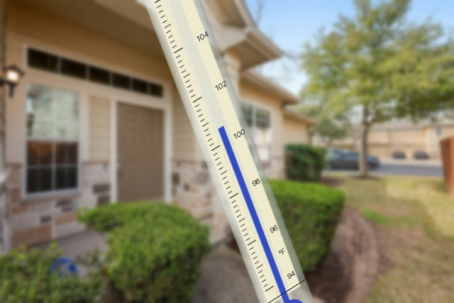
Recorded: 100.6 °F
